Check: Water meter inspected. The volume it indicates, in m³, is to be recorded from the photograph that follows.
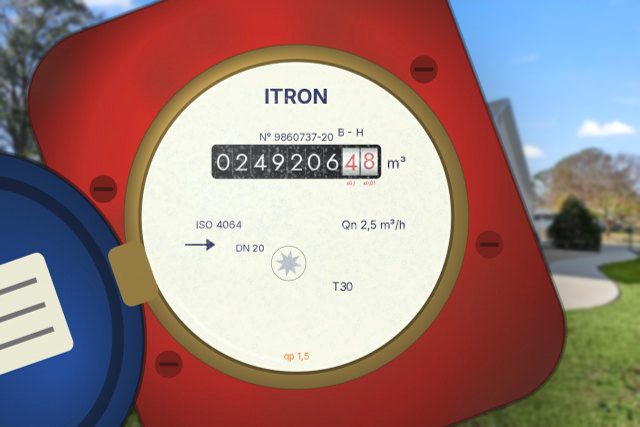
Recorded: 249206.48 m³
